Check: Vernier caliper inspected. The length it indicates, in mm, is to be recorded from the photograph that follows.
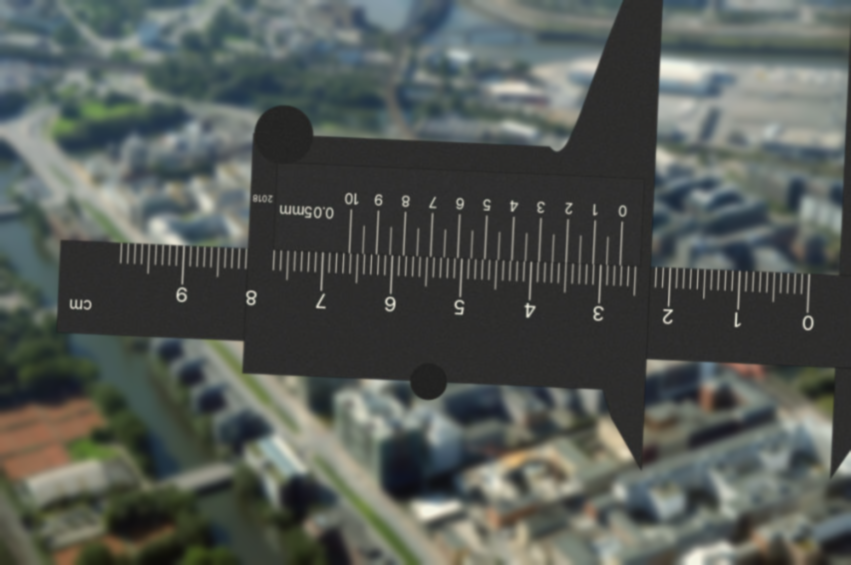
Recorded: 27.2 mm
